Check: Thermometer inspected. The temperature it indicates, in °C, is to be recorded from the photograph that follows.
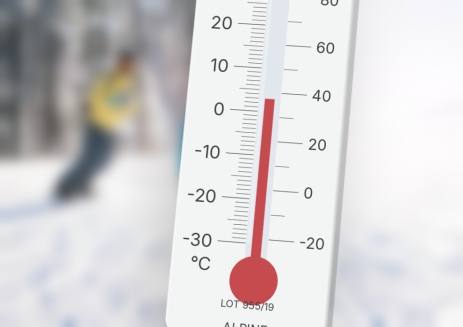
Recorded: 3 °C
